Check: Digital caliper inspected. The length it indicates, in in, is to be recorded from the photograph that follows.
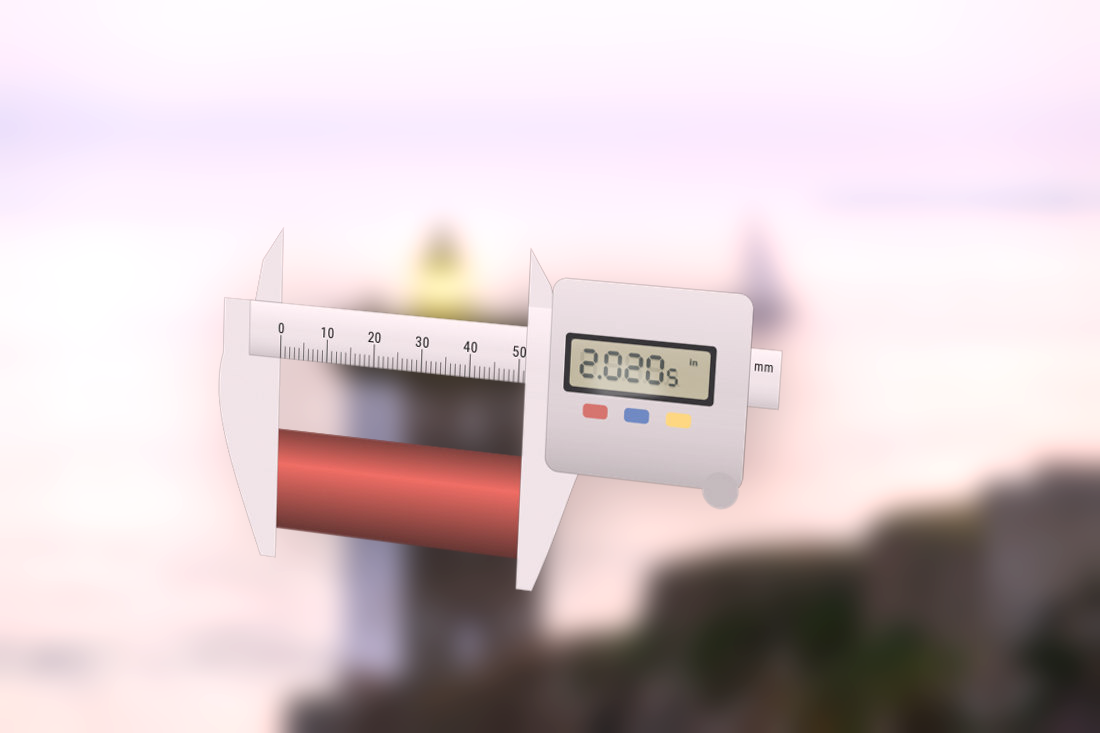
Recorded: 2.0205 in
